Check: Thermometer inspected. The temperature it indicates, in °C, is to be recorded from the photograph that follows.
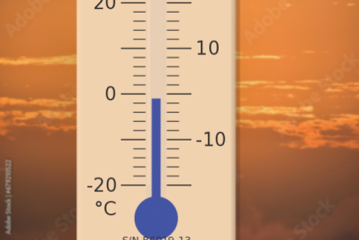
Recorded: -1 °C
